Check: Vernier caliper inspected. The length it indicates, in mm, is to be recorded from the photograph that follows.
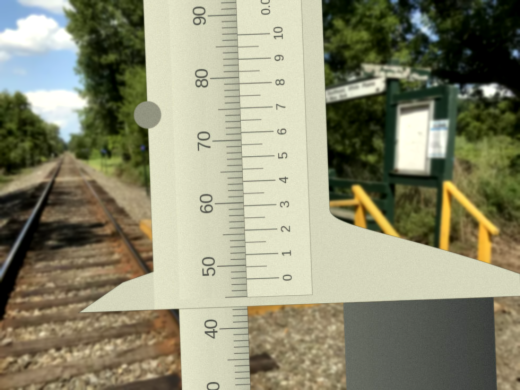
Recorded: 47.8 mm
